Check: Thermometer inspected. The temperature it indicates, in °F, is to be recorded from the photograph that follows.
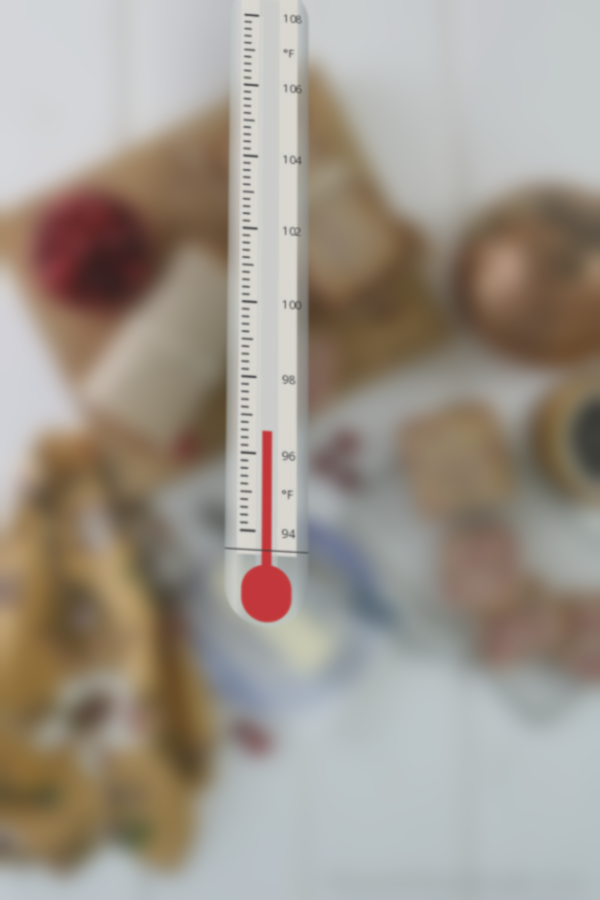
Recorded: 96.6 °F
